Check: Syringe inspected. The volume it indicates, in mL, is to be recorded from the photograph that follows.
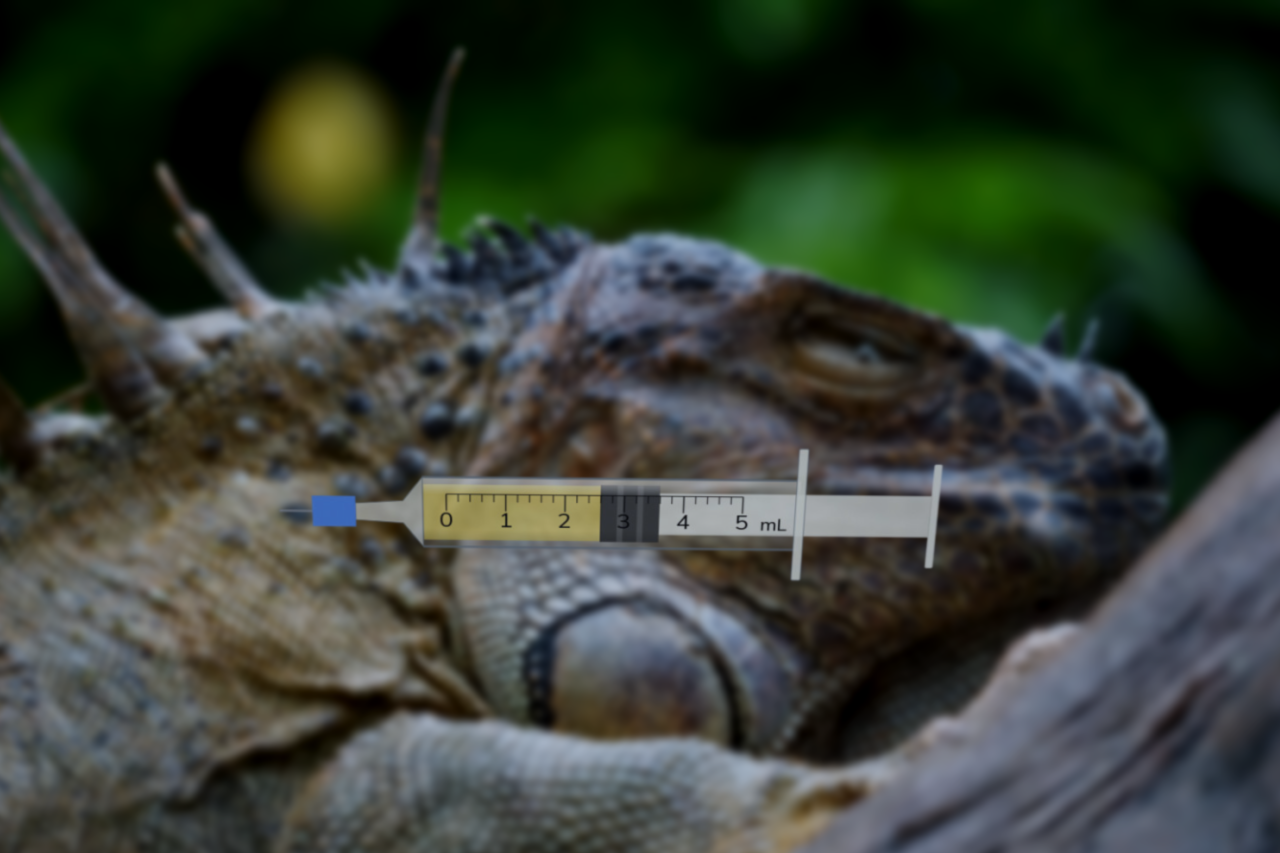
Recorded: 2.6 mL
